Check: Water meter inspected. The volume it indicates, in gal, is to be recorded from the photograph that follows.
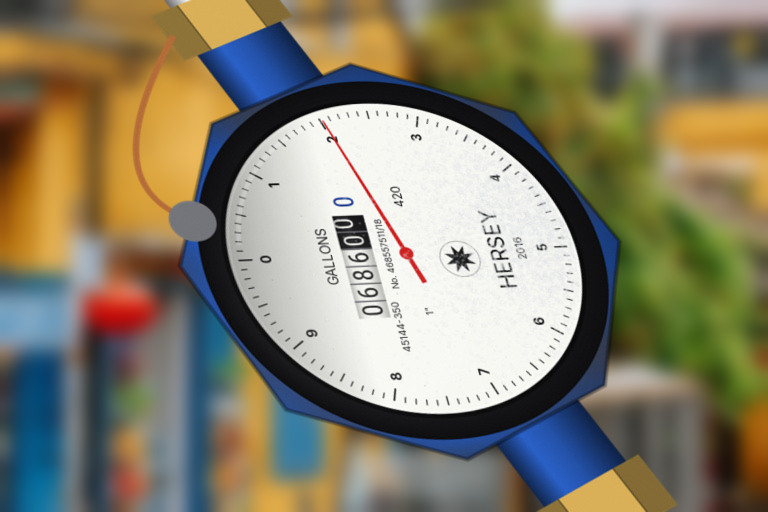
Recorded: 686002.0 gal
